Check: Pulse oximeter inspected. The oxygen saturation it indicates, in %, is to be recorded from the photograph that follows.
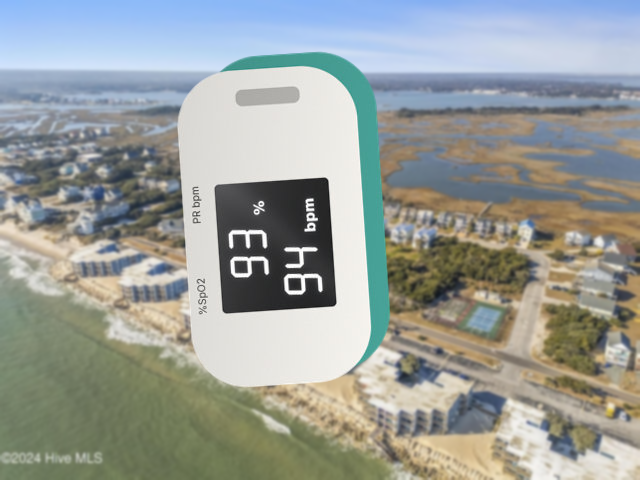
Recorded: 93 %
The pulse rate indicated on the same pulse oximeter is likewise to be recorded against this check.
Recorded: 94 bpm
